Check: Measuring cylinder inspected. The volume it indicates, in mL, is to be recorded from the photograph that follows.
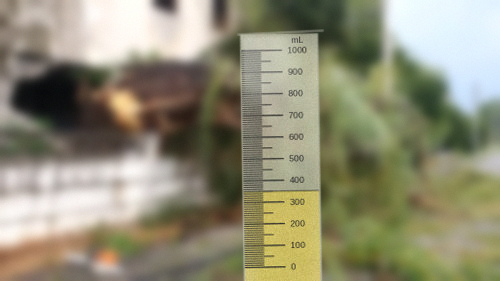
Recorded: 350 mL
